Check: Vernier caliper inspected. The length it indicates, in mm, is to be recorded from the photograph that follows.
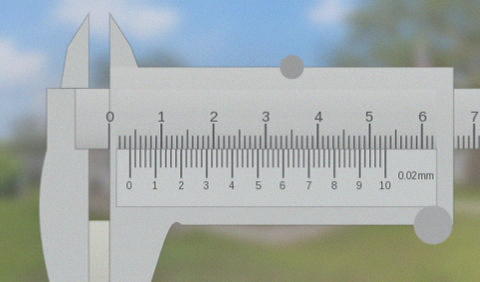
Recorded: 4.0 mm
